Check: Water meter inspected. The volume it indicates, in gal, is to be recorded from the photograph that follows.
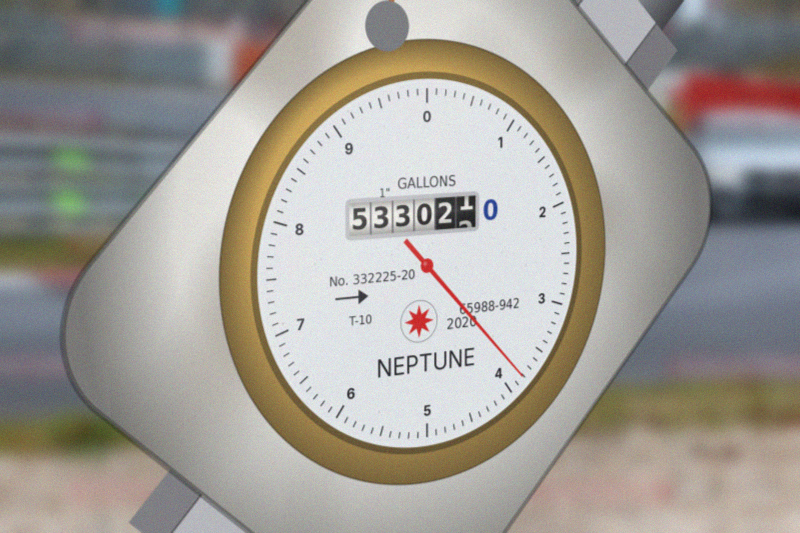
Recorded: 5330213.8 gal
